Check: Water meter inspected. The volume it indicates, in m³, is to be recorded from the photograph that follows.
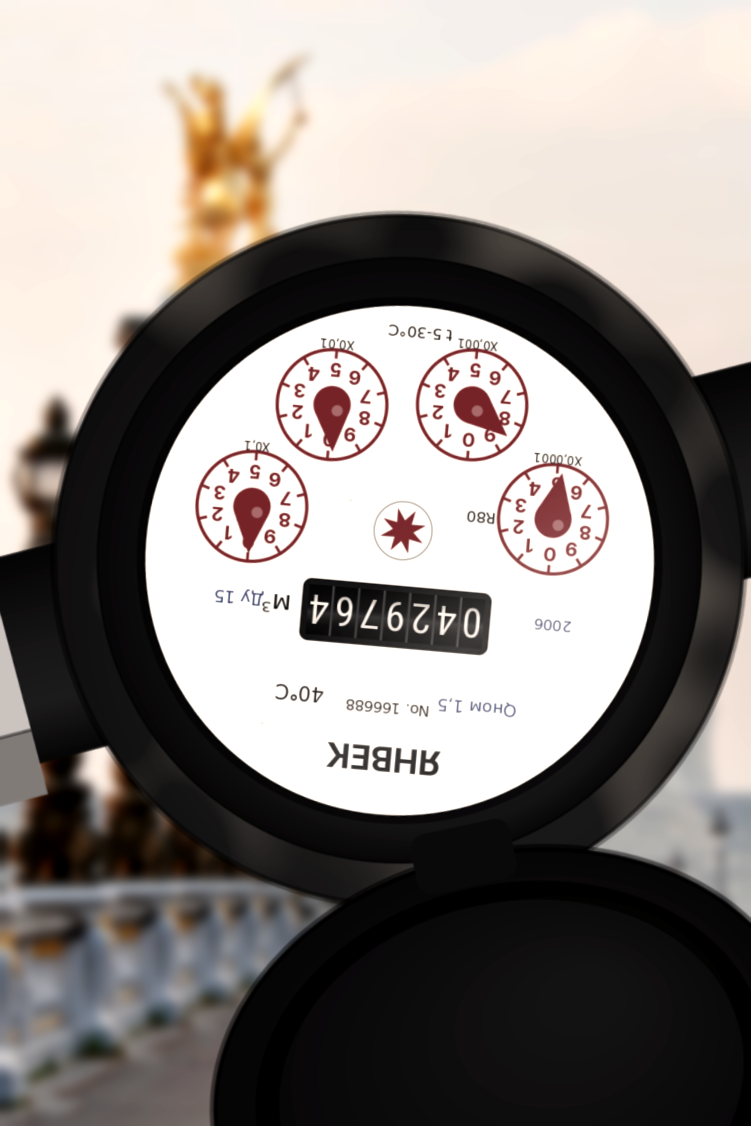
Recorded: 429763.9985 m³
